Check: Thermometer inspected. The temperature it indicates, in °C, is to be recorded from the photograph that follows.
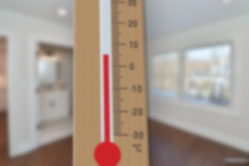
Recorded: 5 °C
